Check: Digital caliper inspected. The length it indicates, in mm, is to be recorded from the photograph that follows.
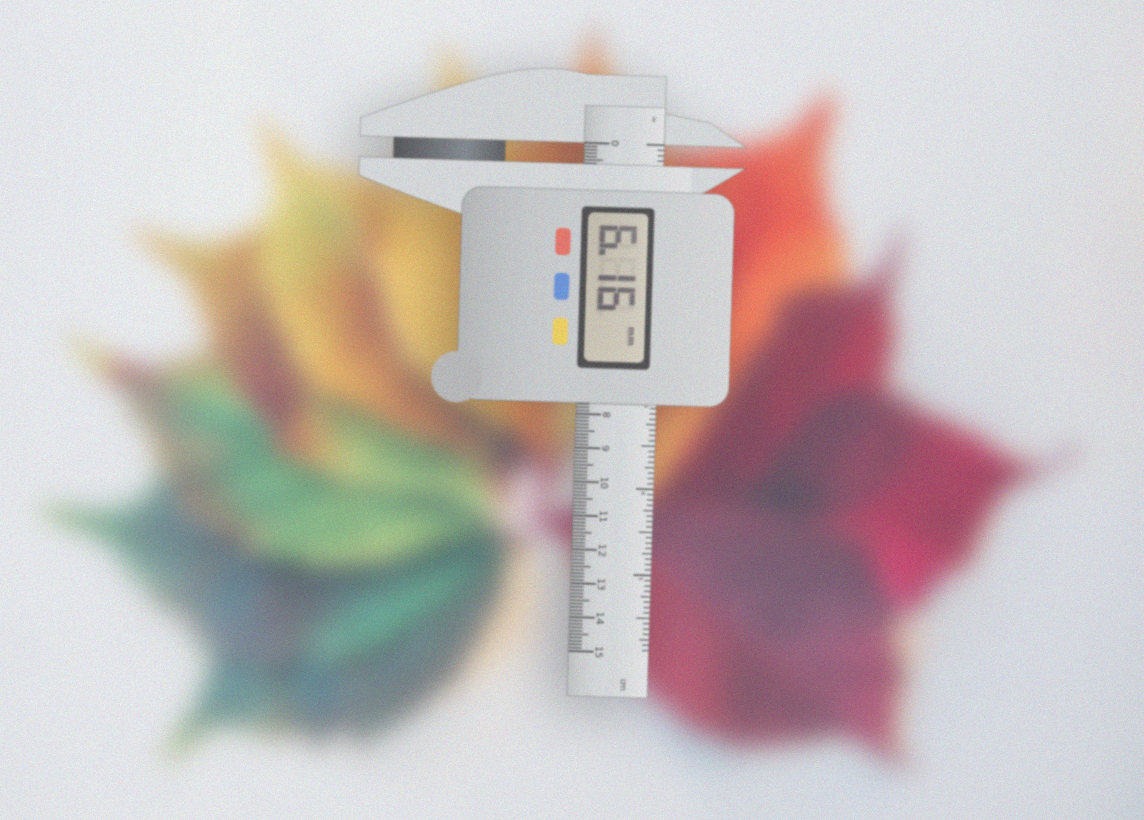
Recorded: 6.16 mm
